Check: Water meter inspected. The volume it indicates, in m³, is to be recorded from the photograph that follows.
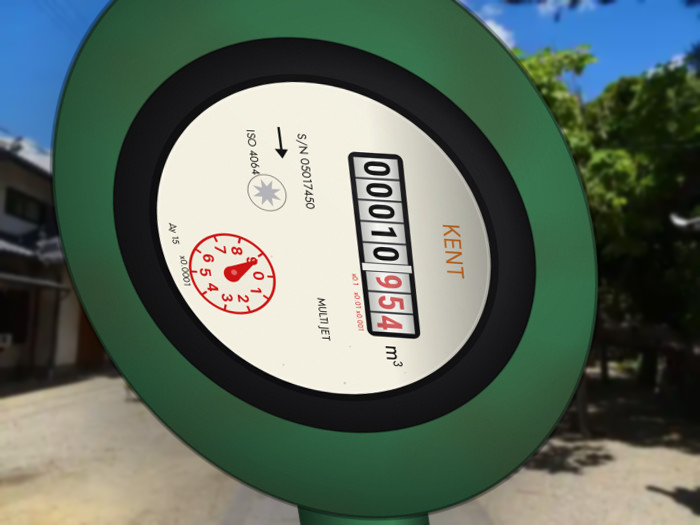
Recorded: 10.9539 m³
